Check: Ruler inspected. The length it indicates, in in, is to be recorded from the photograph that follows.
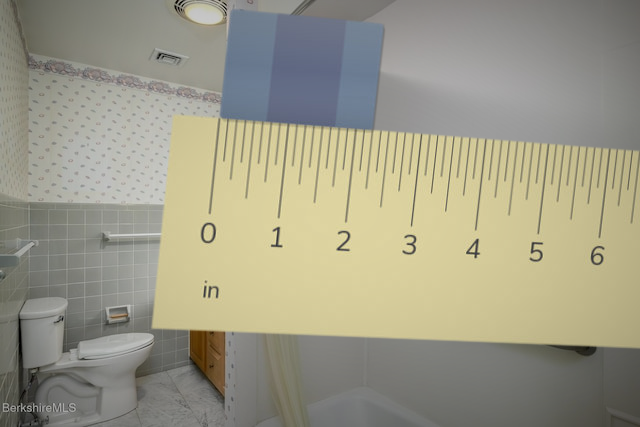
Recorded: 2.25 in
